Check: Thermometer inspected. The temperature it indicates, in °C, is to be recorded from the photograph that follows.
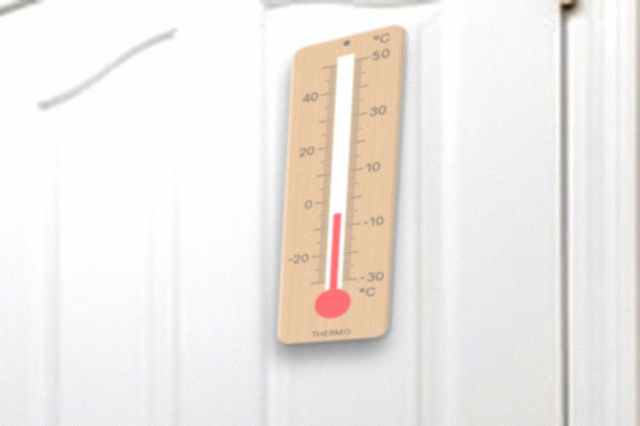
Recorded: -5 °C
